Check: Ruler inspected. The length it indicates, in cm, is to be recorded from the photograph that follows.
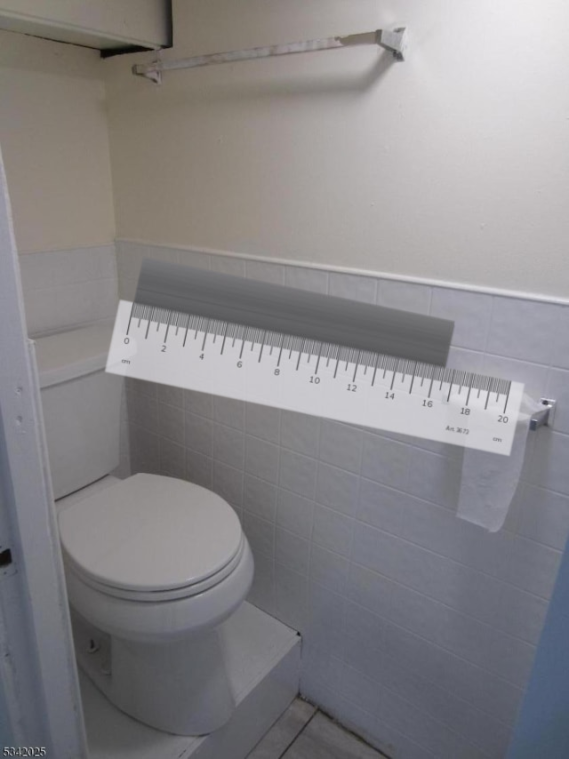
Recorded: 16.5 cm
